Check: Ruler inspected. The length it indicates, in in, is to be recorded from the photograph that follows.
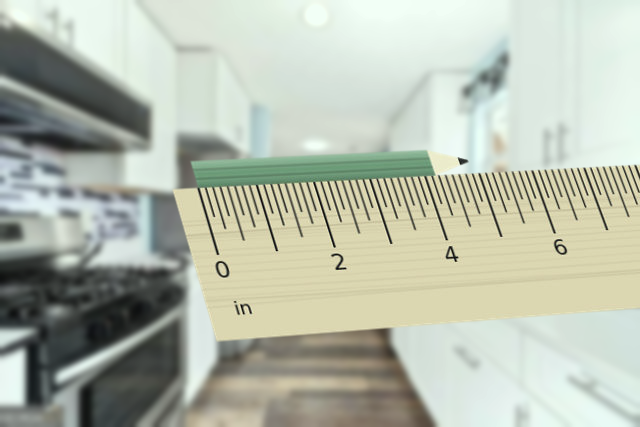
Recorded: 4.875 in
